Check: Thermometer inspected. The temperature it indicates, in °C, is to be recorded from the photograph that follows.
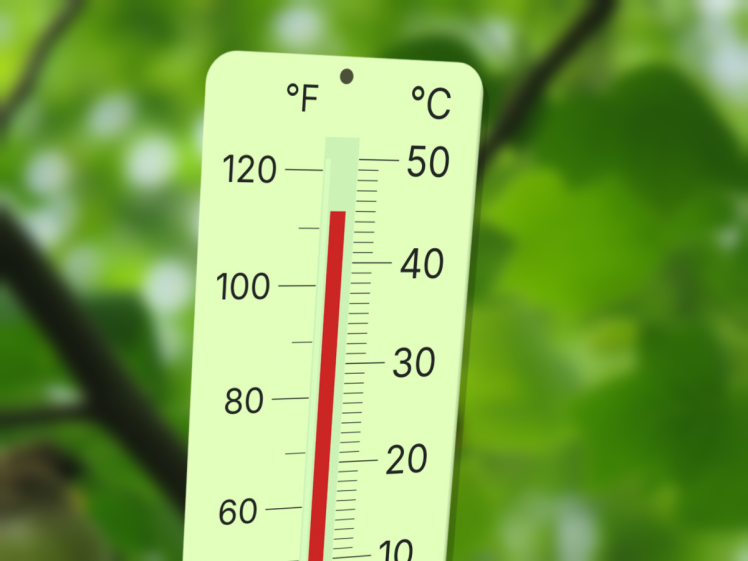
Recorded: 45 °C
